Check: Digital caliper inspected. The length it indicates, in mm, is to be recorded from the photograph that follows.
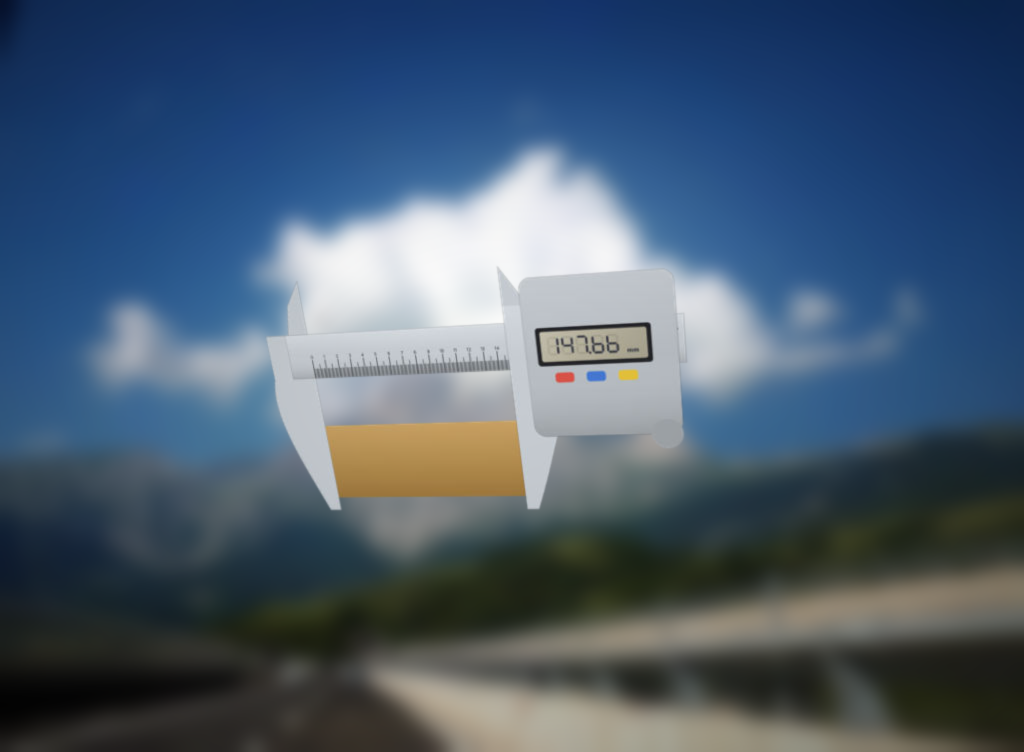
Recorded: 147.66 mm
